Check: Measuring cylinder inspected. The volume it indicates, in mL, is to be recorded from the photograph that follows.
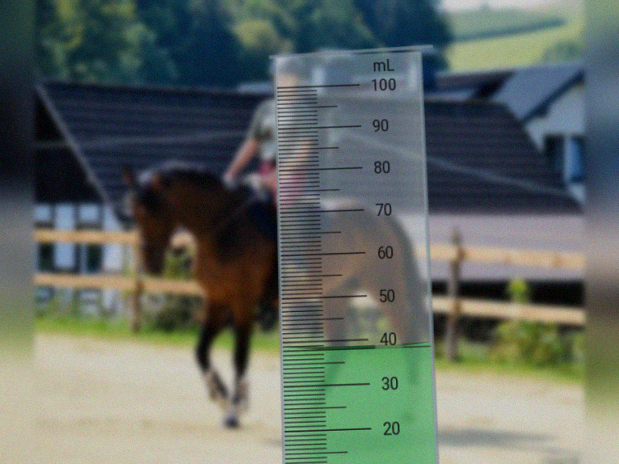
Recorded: 38 mL
